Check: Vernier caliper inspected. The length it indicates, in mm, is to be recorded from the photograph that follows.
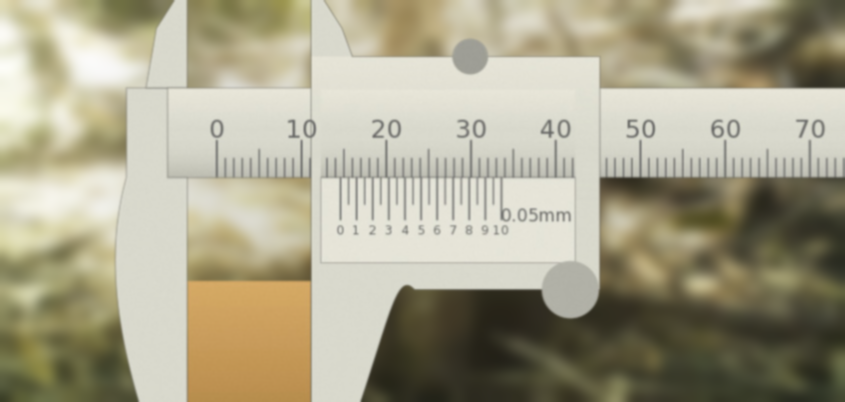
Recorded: 14.6 mm
